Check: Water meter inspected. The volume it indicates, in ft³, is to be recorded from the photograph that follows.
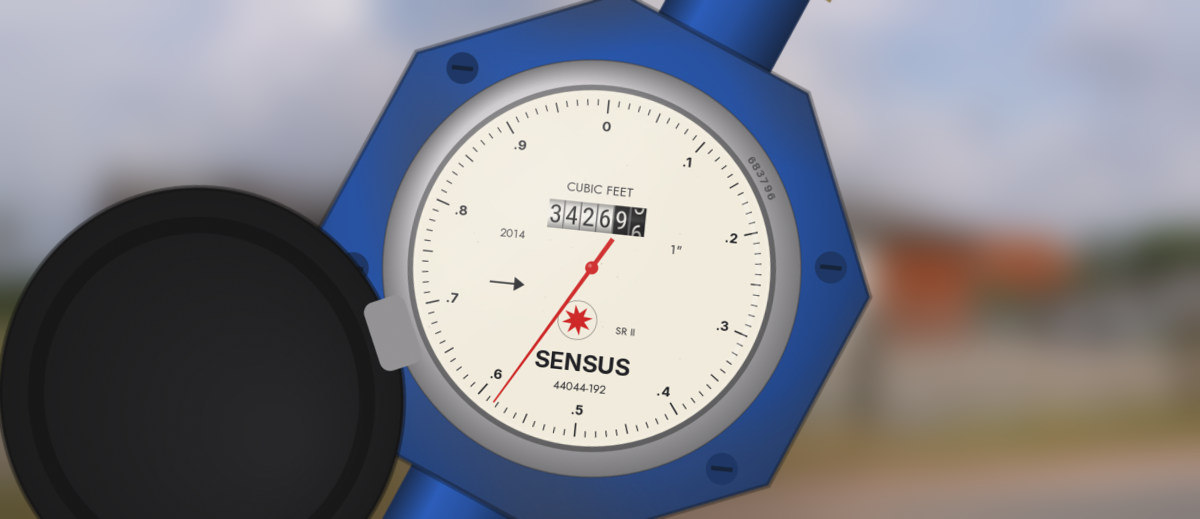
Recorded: 342695.58 ft³
